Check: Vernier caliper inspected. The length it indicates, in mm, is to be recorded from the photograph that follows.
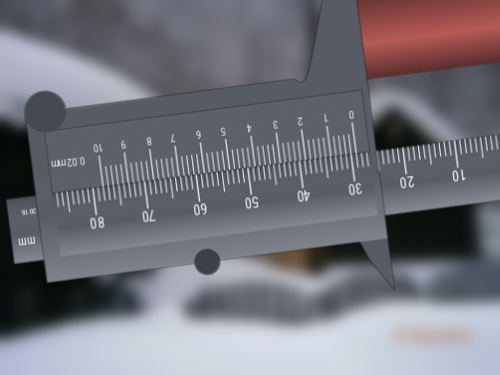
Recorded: 29.0 mm
